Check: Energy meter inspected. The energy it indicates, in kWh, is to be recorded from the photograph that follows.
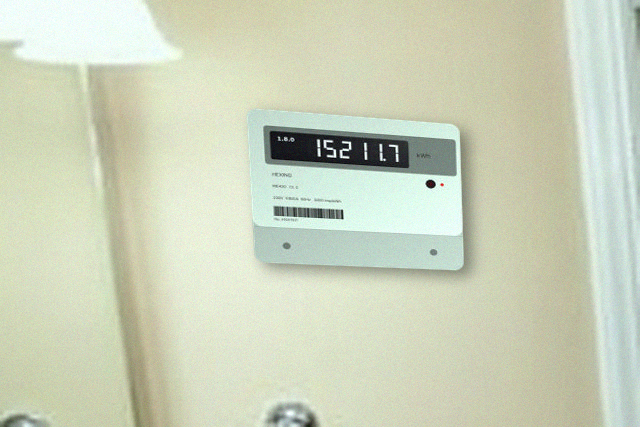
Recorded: 15211.7 kWh
